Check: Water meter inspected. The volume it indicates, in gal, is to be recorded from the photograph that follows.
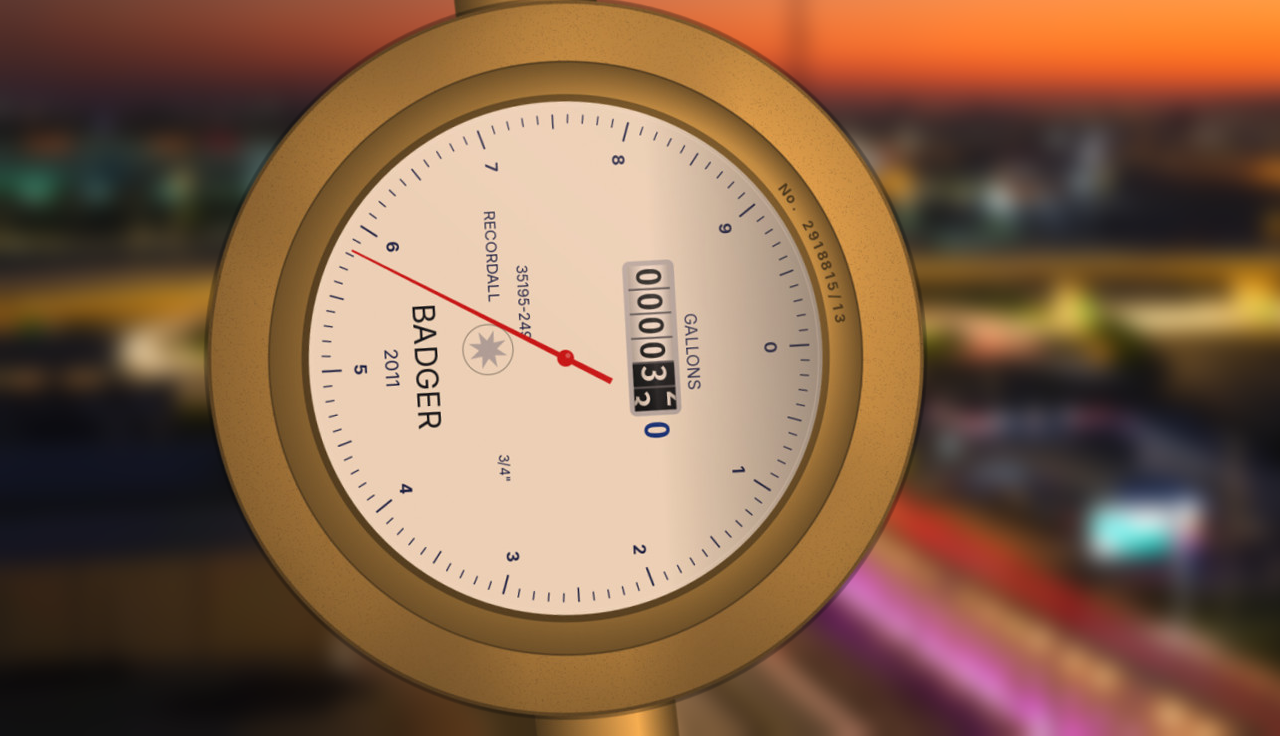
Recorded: 325.8 gal
